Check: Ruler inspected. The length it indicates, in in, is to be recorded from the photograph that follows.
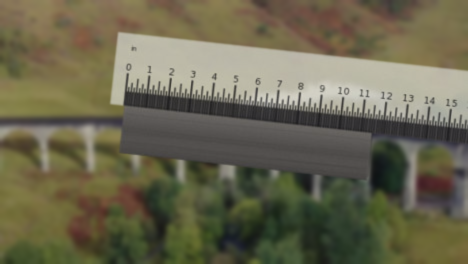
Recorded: 11.5 in
